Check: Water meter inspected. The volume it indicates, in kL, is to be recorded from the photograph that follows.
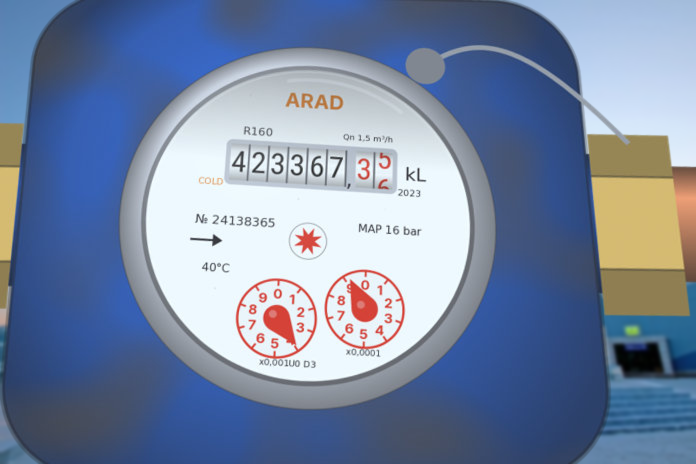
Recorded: 423367.3539 kL
